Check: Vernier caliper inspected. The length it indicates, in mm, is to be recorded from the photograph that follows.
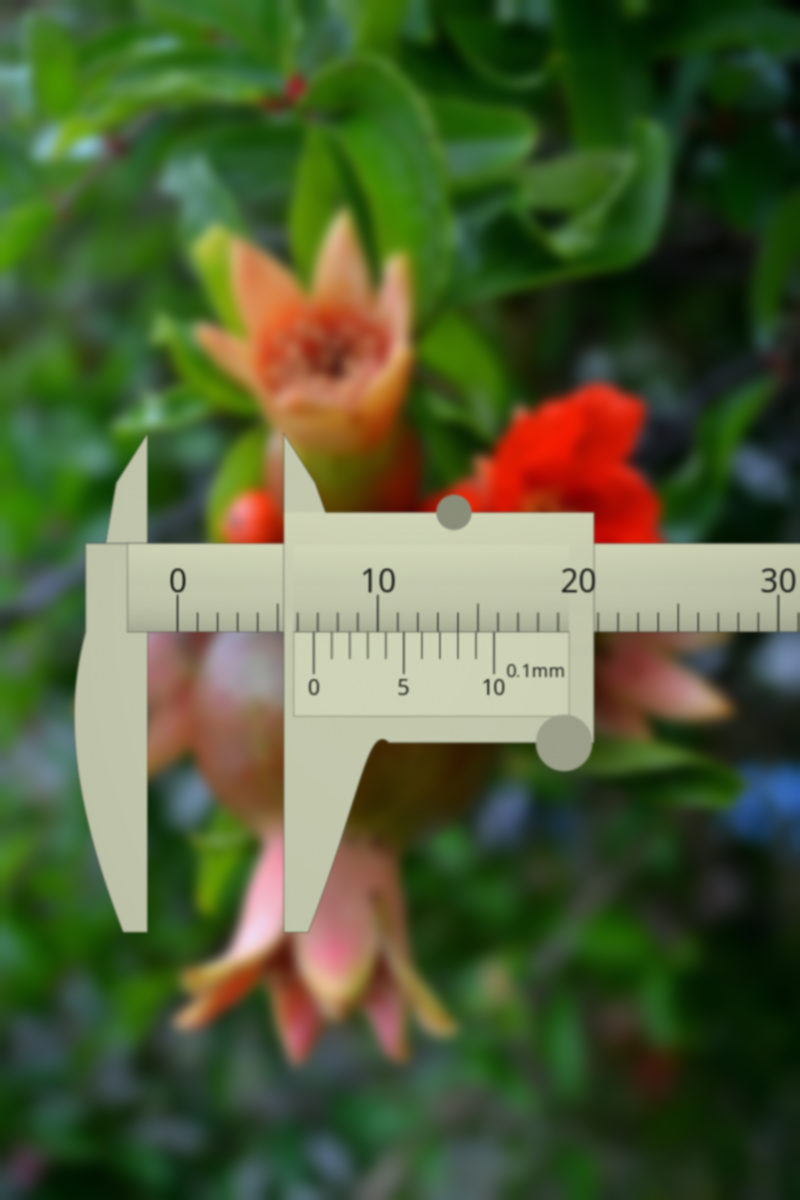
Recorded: 6.8 mm
